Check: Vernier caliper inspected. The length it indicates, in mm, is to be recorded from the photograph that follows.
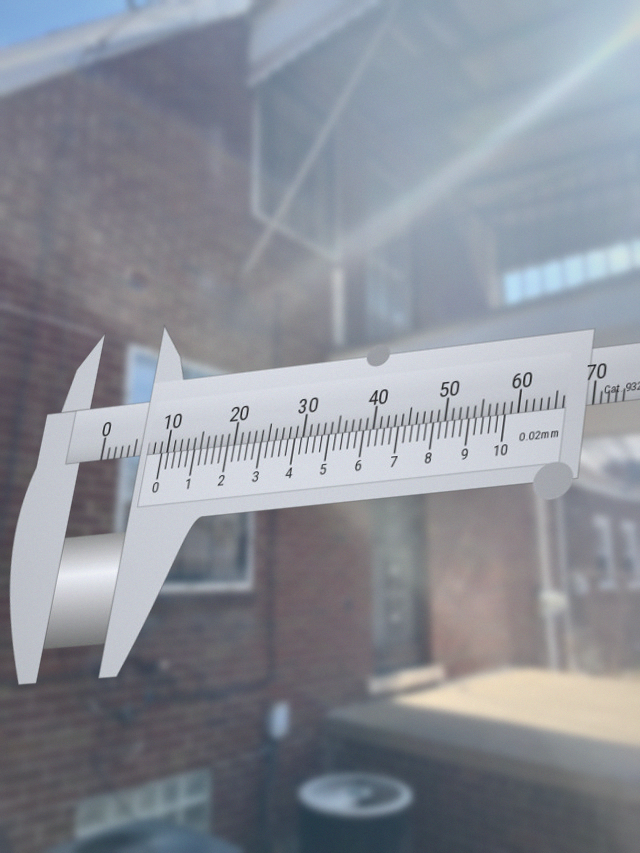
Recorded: 9.2 mm
